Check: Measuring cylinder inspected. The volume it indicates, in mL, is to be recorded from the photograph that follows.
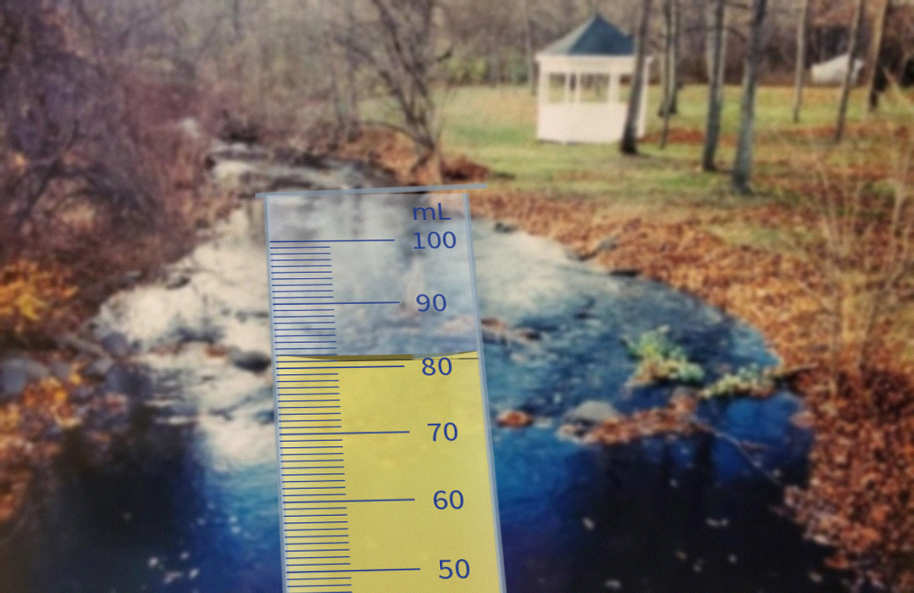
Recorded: 81 mL
